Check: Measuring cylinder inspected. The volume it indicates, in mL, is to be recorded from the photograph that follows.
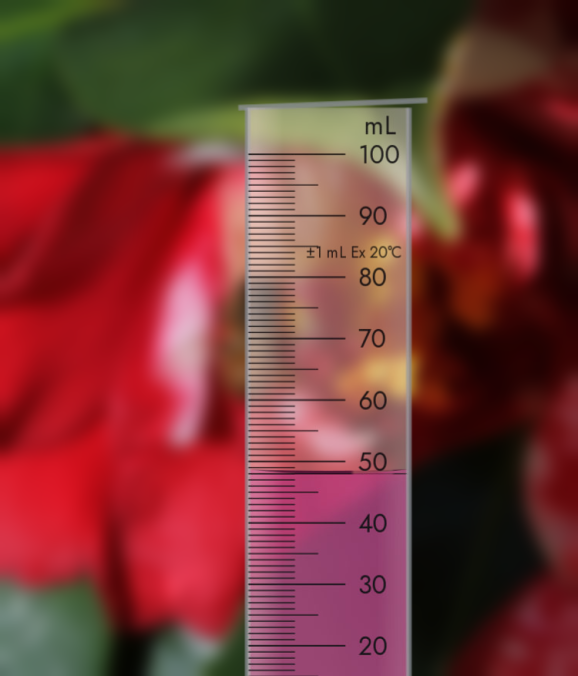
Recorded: 48 mL
